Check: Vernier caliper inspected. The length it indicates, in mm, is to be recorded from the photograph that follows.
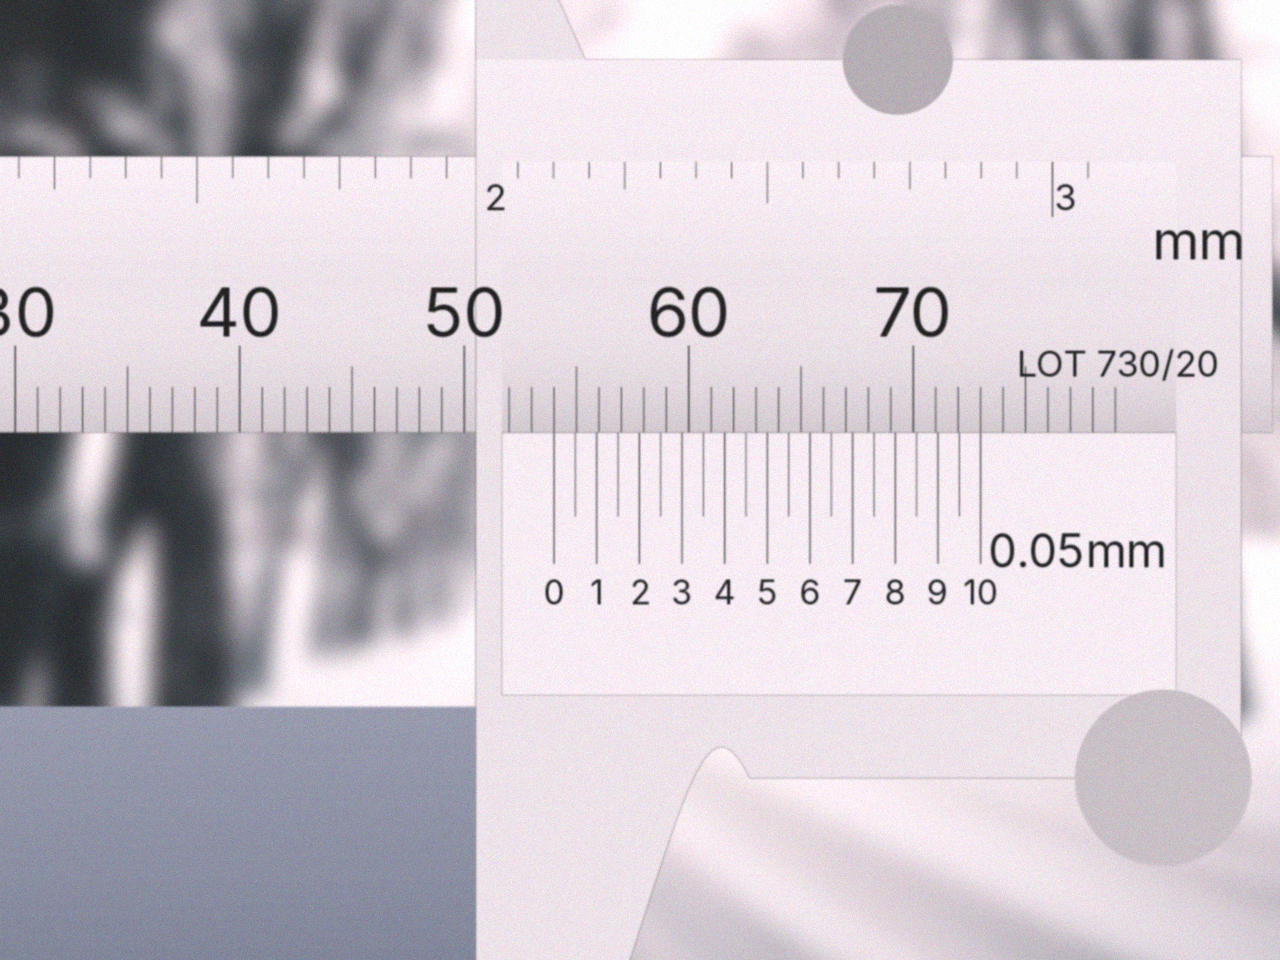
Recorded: 54.0 mm
